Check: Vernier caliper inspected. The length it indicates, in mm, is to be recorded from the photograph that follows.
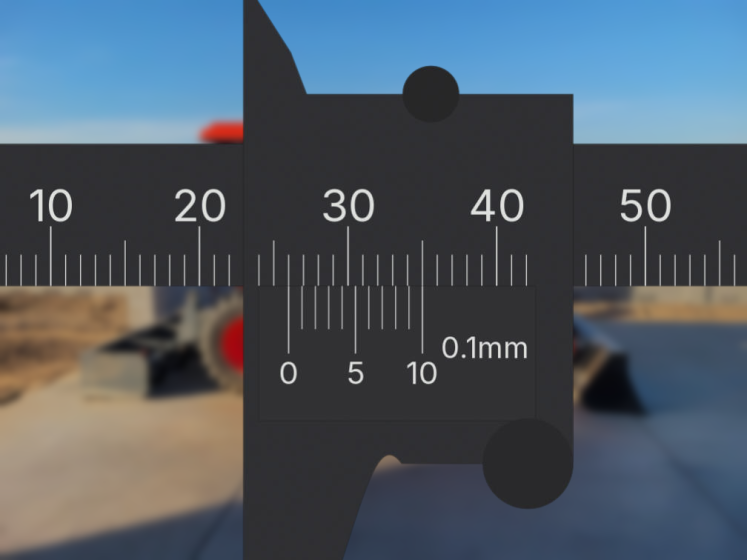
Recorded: 26.0 mm
